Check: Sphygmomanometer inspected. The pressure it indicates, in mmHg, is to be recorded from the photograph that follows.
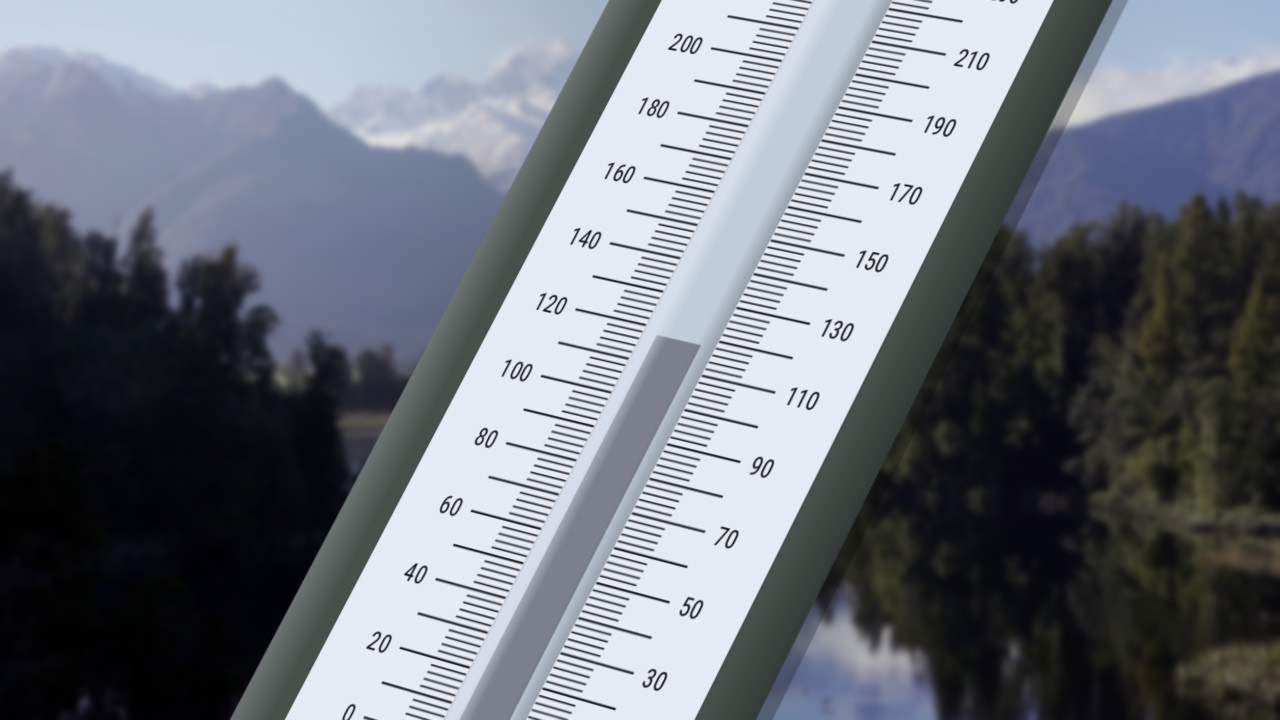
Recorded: 118 mmHg
